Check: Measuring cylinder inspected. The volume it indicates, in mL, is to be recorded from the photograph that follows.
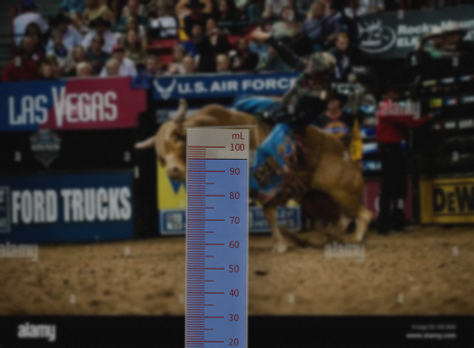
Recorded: 95 mL
